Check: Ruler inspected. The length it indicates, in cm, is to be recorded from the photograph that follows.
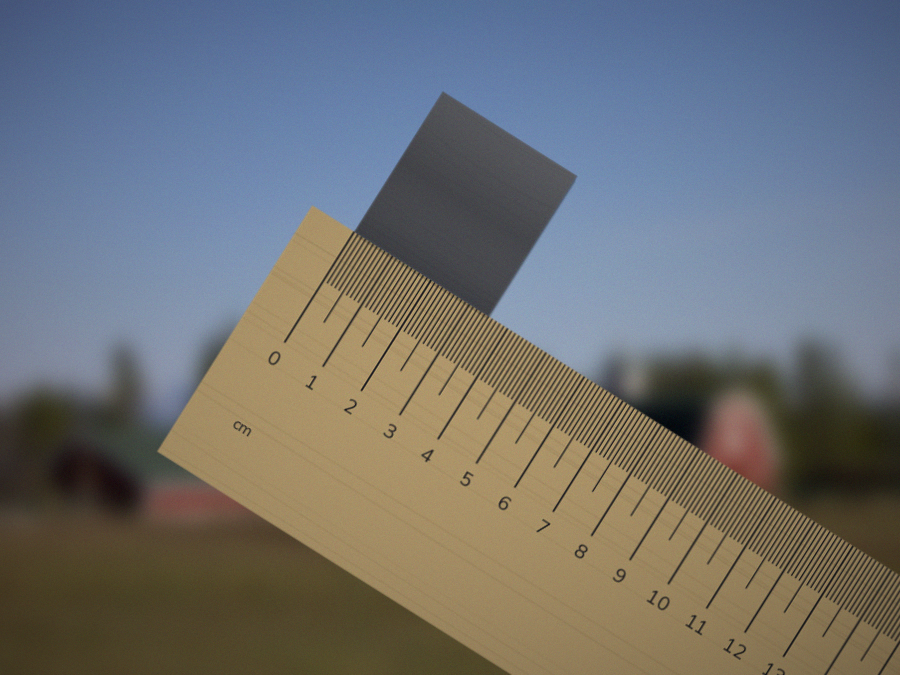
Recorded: 3.5 cm
